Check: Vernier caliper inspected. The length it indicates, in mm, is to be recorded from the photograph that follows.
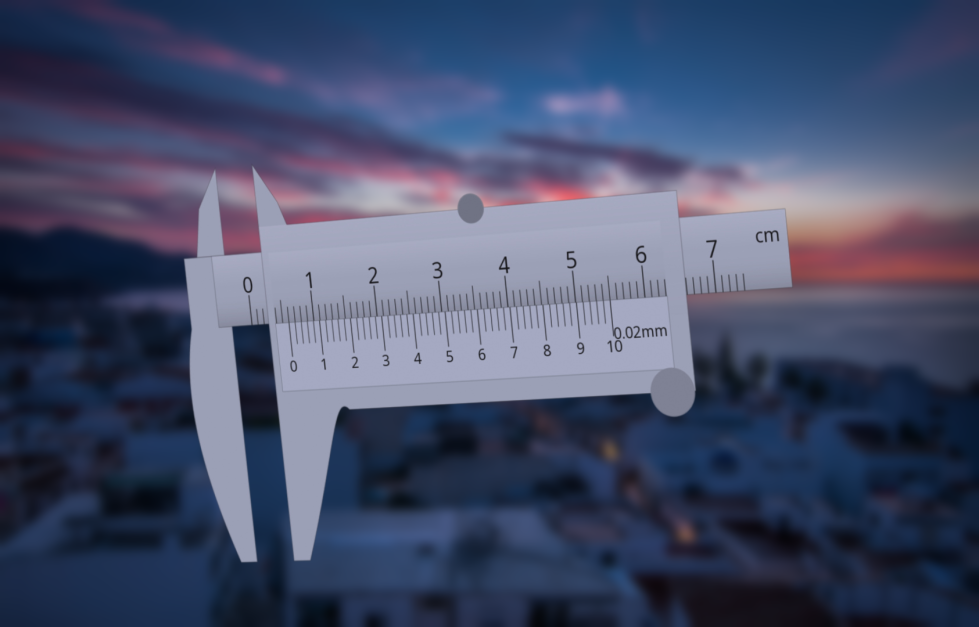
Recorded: 6.0 mm
